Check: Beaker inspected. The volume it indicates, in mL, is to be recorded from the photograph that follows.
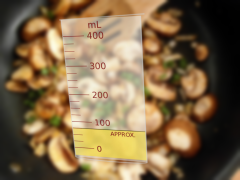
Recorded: 75 mL
